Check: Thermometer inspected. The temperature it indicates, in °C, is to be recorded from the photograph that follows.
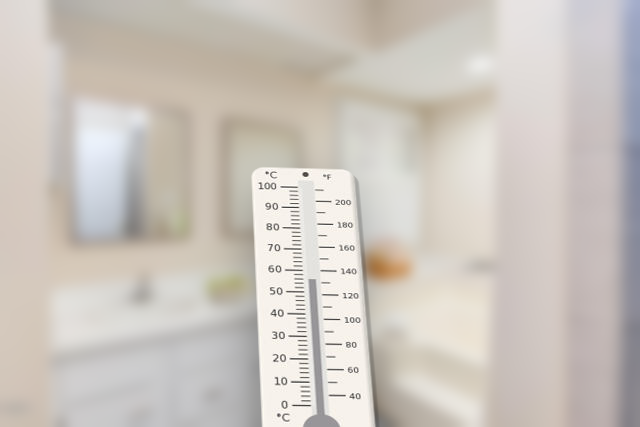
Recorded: 56 °C
